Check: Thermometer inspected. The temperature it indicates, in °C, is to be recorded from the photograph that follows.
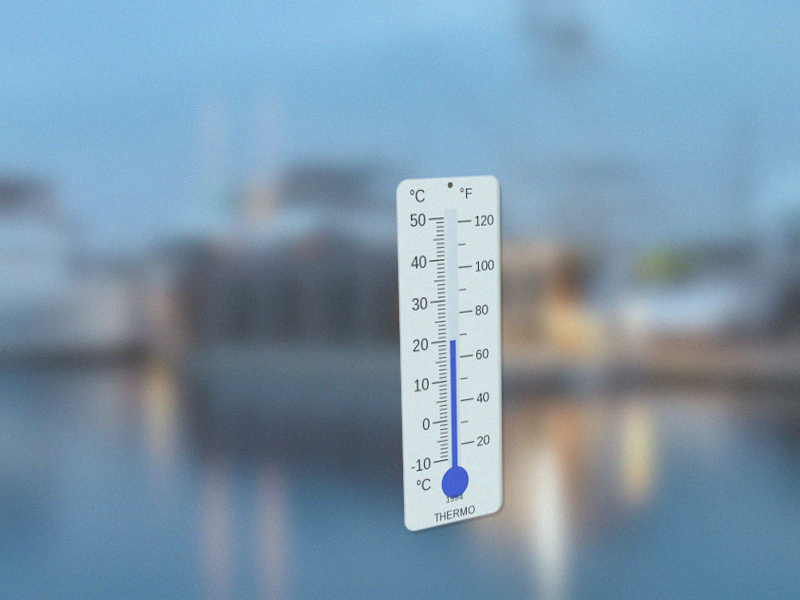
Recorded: 20 °C
